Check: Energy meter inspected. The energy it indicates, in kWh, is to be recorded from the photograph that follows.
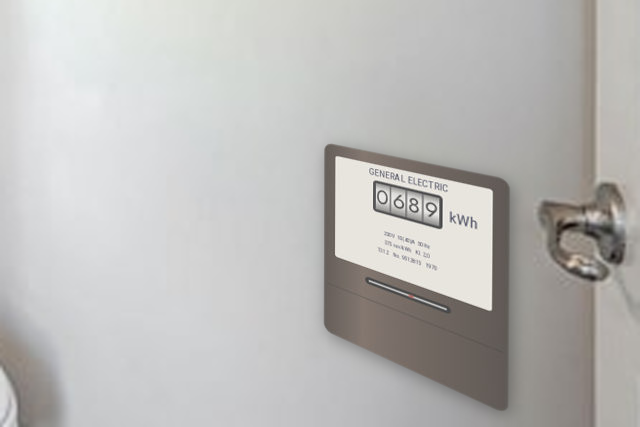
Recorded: 689 kWh
